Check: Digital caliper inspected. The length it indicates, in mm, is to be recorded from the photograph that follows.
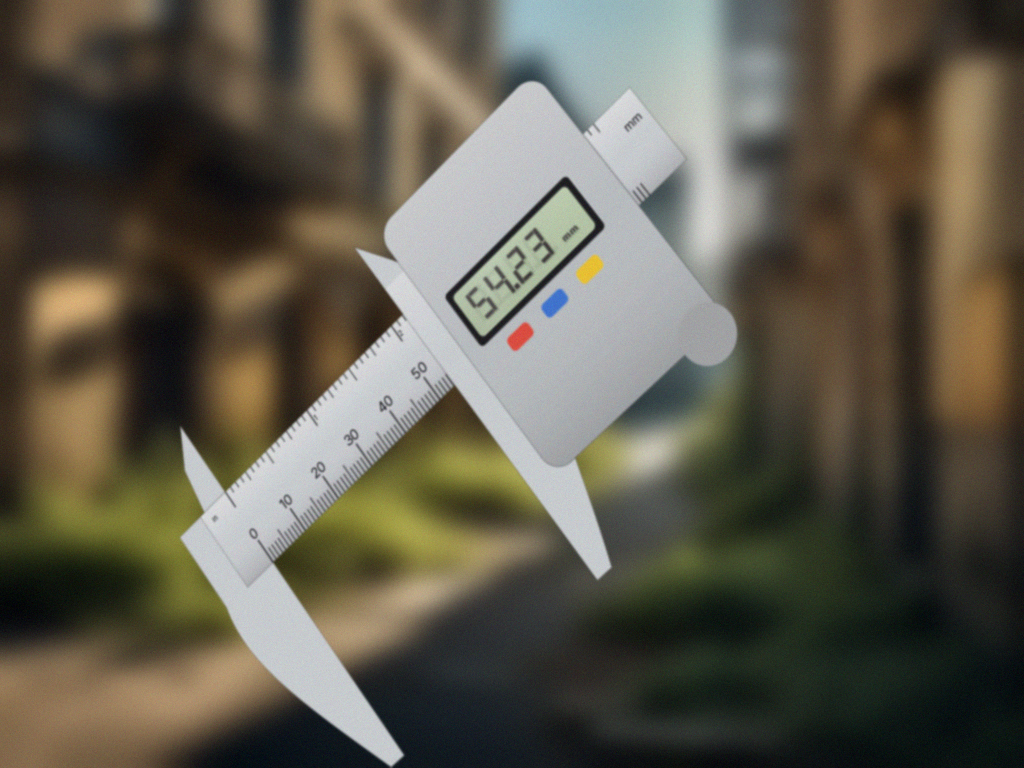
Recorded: 54.23 mm
